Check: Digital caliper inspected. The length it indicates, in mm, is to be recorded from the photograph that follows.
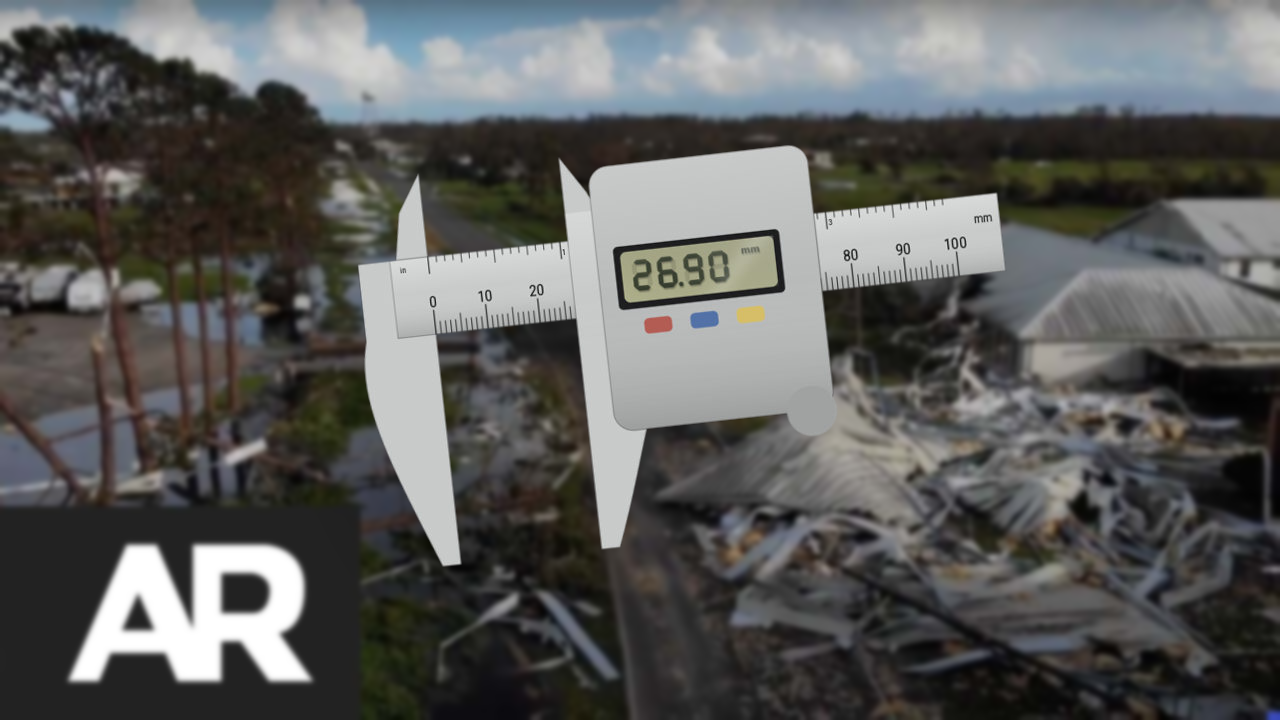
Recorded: 26.90 mm
